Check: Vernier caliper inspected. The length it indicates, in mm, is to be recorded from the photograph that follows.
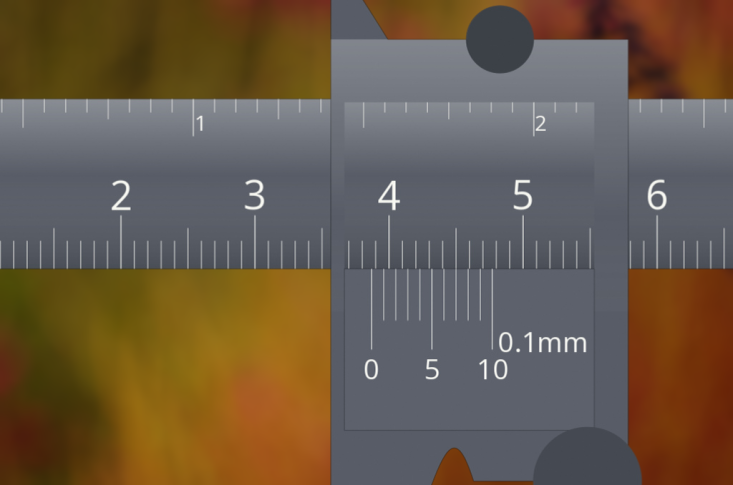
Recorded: 38.7 mm
